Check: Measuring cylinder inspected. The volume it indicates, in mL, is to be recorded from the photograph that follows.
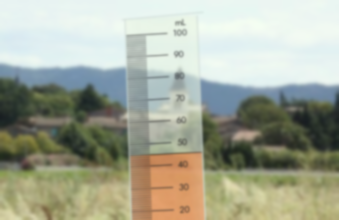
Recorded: 45 mL
